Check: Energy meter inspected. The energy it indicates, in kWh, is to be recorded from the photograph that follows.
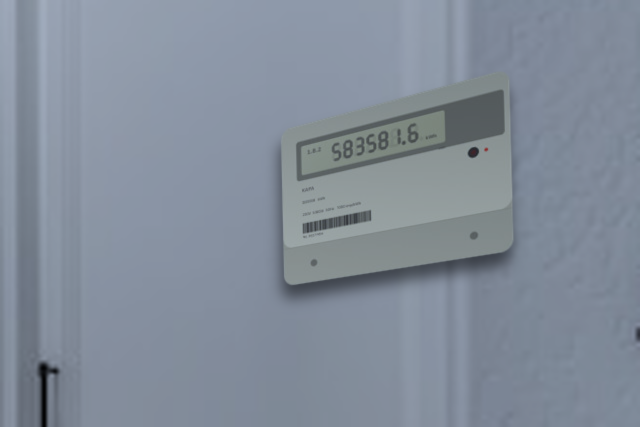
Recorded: 583581.6 kWh
